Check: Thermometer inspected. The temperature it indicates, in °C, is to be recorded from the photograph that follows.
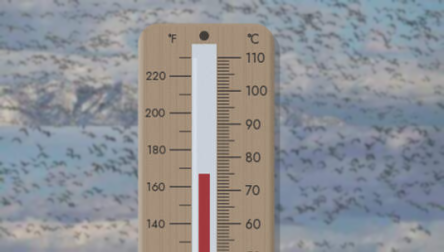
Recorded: 75 °C
